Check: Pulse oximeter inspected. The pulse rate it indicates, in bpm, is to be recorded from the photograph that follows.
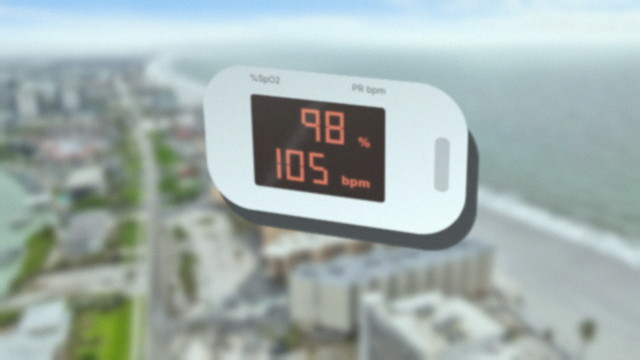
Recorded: 105 bpm
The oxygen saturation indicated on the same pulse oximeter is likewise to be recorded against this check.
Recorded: 98 %
